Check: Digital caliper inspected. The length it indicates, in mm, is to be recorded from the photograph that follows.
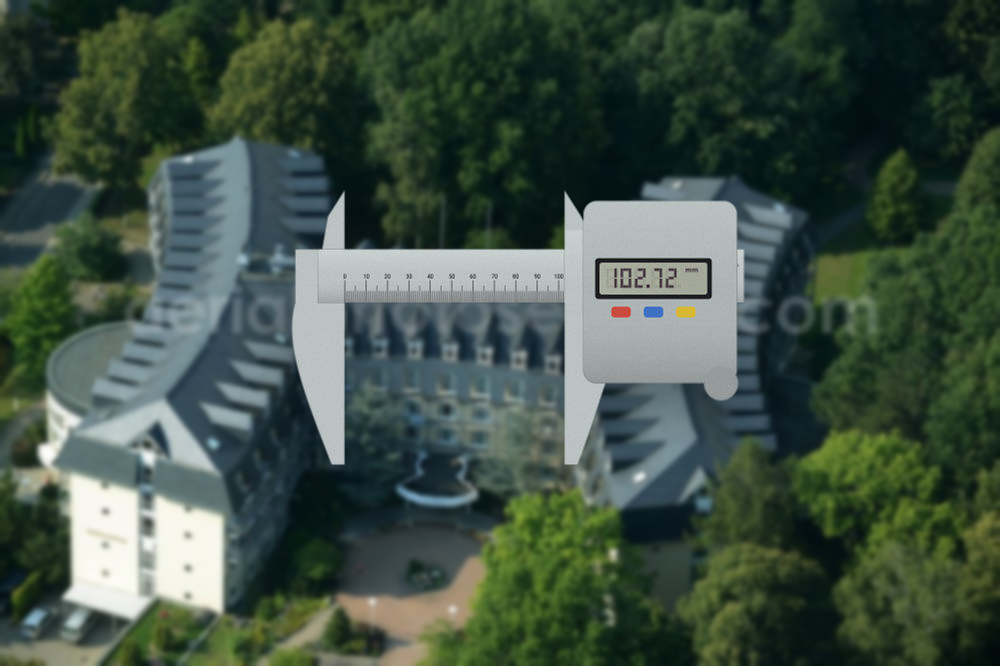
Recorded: 102.72 mm
